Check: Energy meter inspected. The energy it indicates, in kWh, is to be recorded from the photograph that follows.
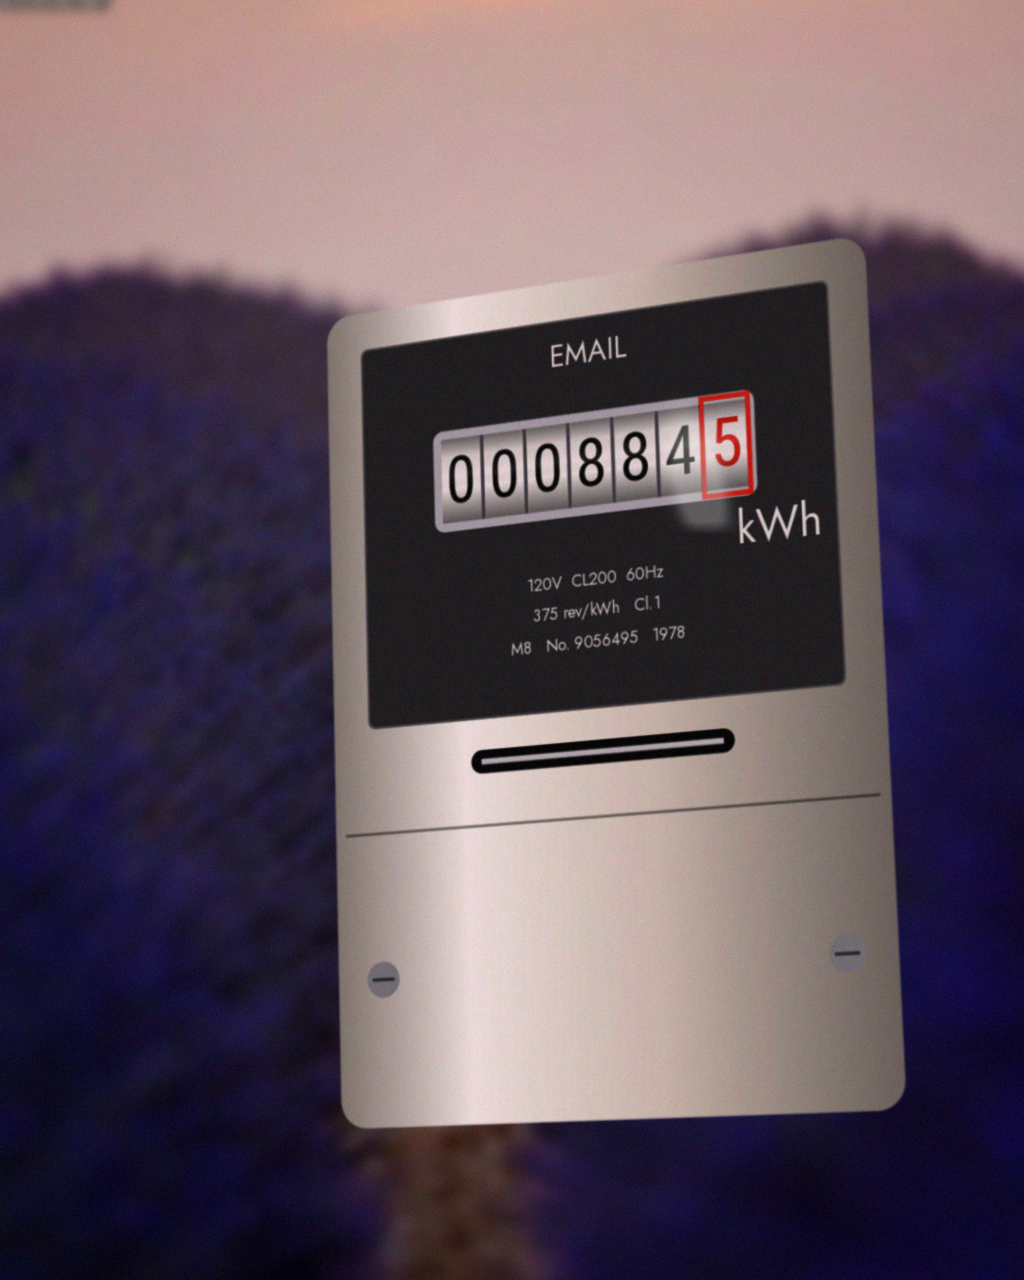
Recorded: 884.5 kWh
